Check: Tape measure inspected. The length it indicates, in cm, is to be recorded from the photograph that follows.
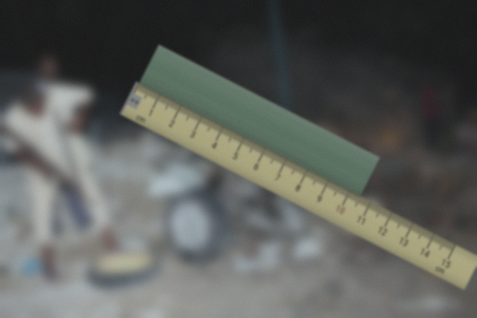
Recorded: 10.5 cm
